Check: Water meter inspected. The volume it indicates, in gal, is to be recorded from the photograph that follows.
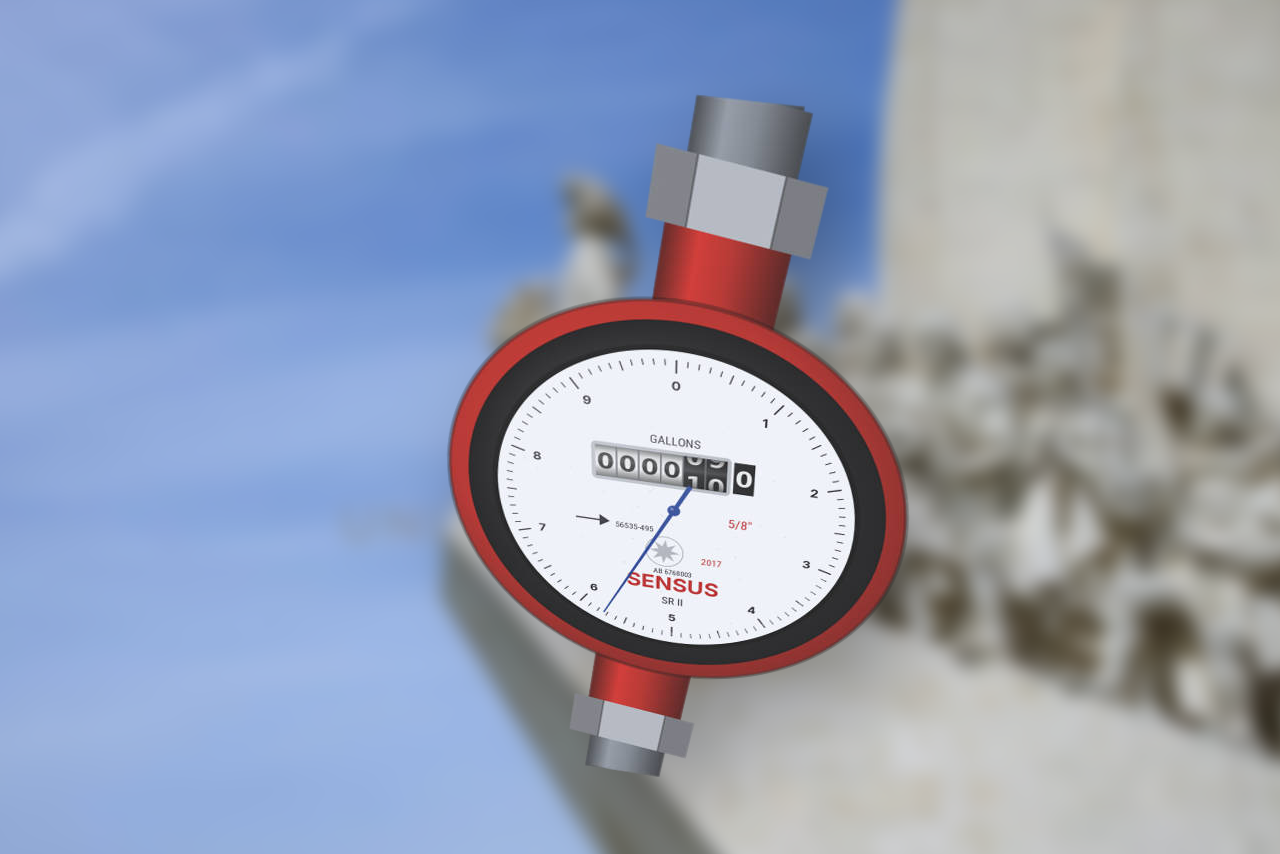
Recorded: 95.7 gal
